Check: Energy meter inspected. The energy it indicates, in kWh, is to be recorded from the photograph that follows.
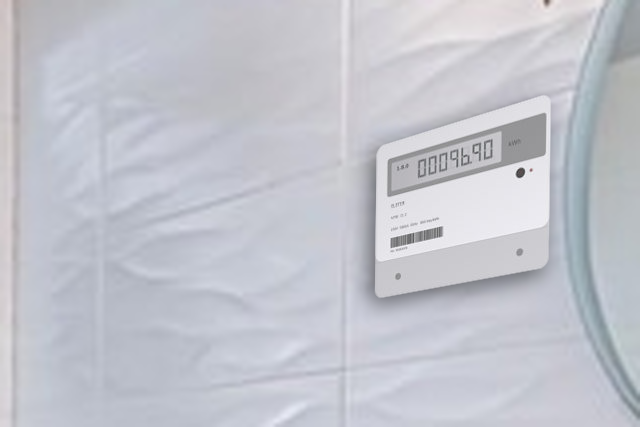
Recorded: 96.90 kWh
